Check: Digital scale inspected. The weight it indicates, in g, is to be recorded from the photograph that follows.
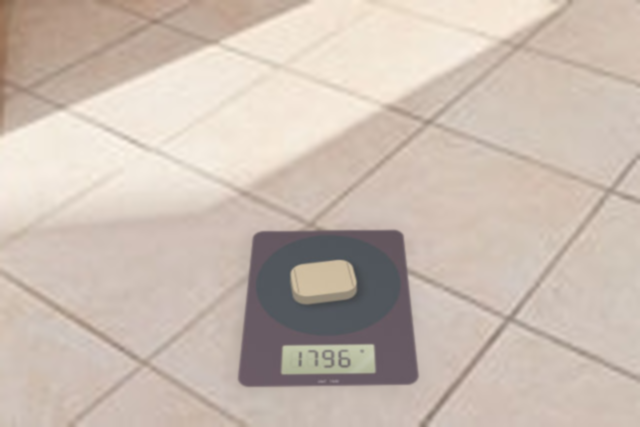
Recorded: 1796 g
